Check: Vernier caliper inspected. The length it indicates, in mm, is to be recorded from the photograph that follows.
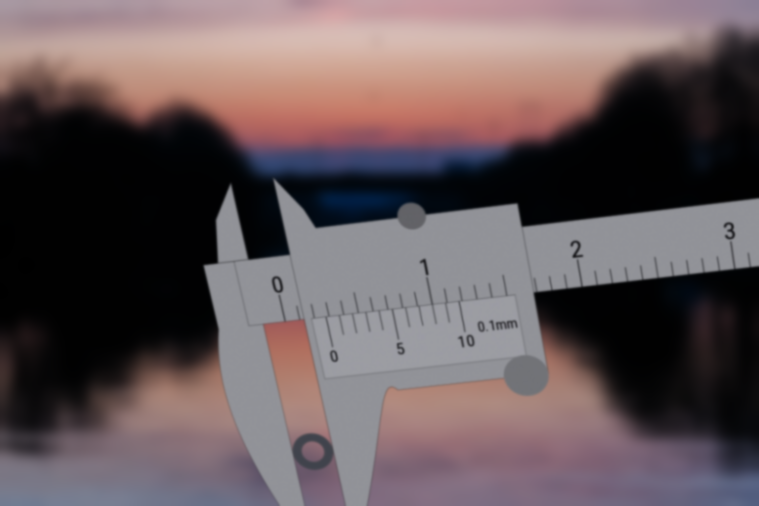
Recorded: 2.8 mm
